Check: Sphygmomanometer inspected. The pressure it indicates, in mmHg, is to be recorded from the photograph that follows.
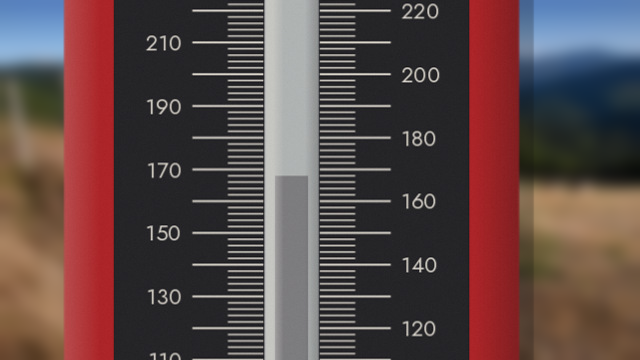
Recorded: 168 mmHg
